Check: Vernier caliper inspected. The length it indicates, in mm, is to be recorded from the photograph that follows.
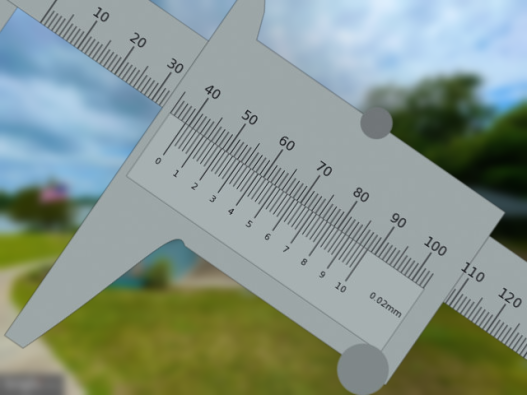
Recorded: 39.0 mm
